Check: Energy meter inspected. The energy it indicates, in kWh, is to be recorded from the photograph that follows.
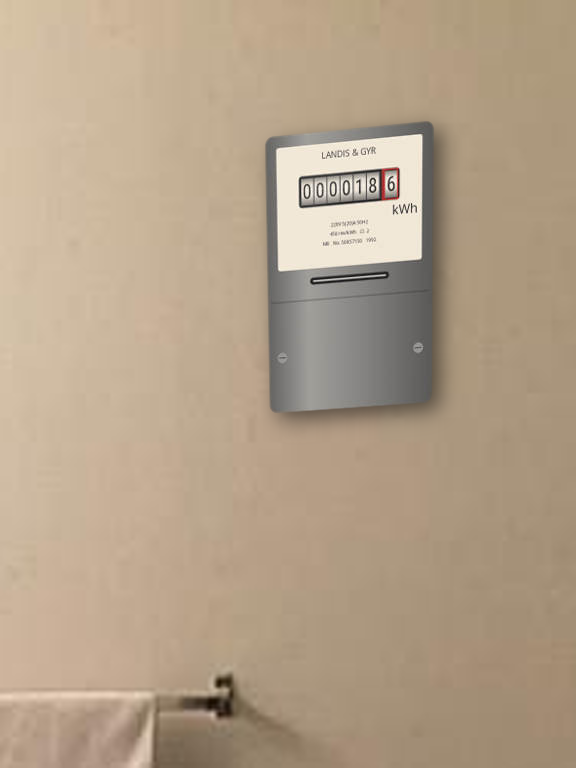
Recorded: 18.6 kWh
